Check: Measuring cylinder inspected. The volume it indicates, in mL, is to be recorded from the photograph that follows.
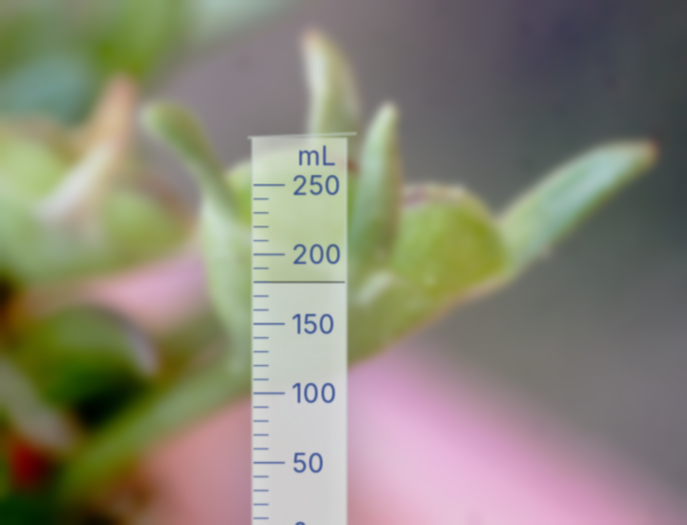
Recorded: 180 mL
